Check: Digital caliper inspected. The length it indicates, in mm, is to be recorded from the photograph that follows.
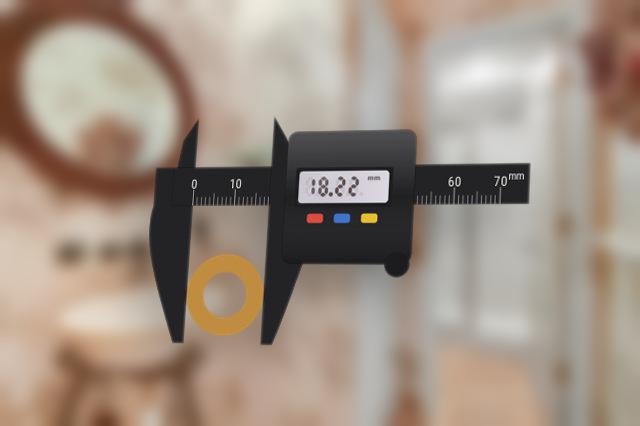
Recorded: 18.22 mm
